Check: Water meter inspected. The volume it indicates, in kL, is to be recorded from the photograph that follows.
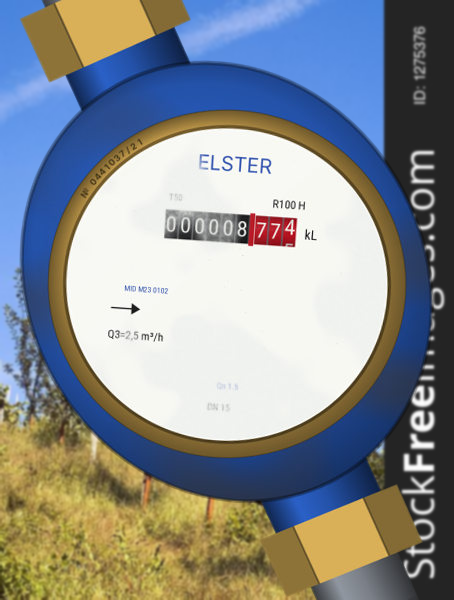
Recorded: 8.774 kL
